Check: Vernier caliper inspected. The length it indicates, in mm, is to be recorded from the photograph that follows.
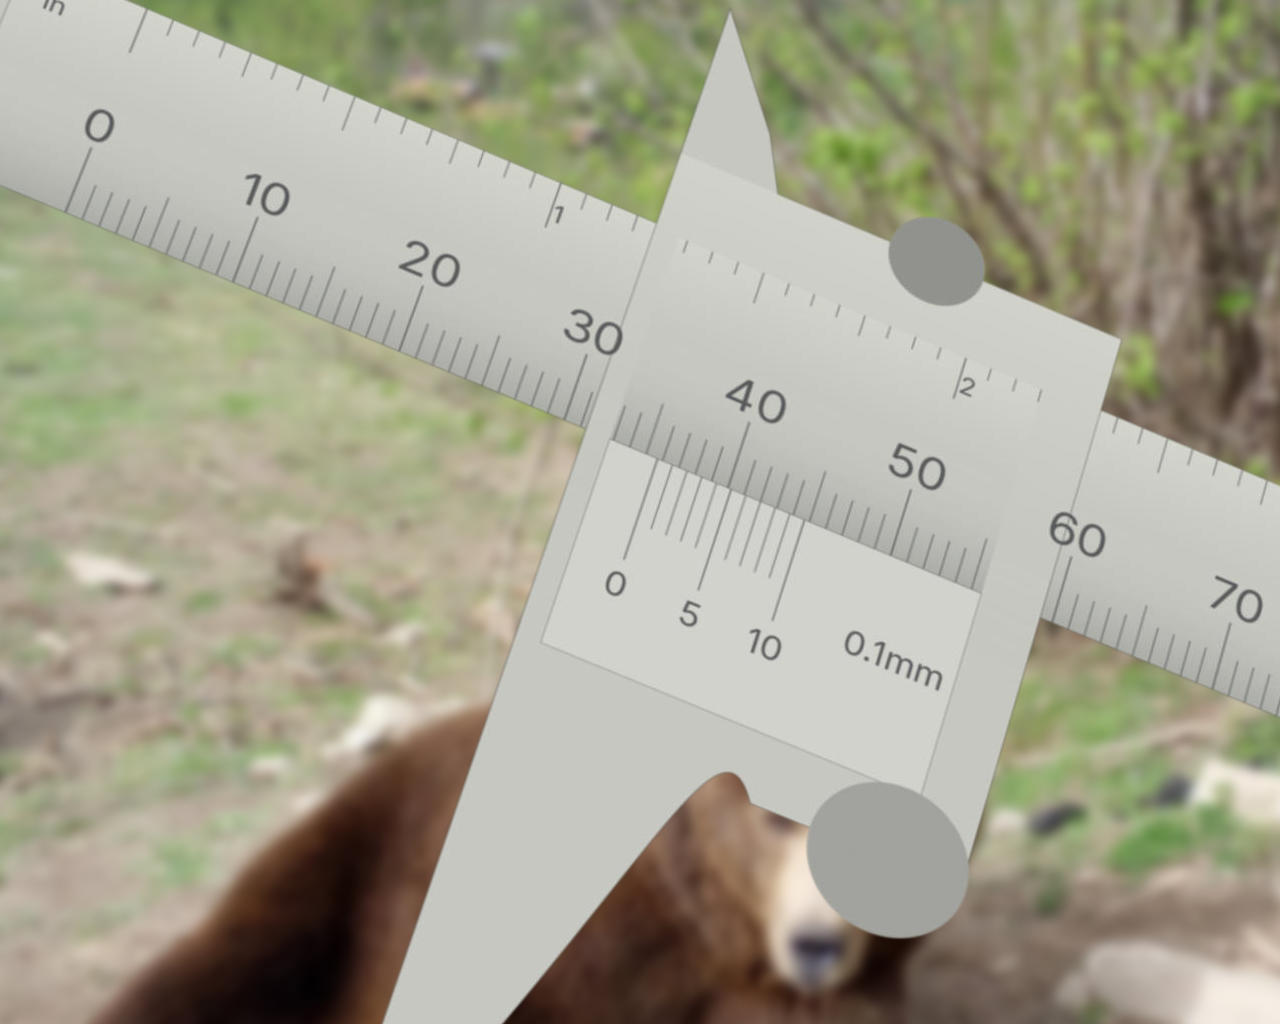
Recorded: 35.7 mm
